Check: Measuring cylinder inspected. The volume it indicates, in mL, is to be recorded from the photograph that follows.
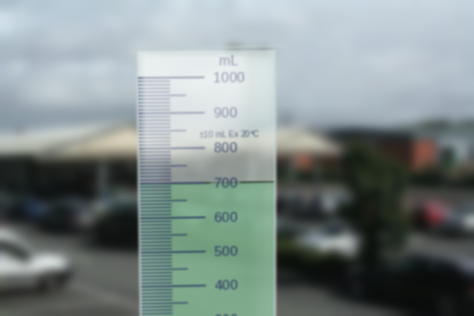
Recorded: 700 mL
